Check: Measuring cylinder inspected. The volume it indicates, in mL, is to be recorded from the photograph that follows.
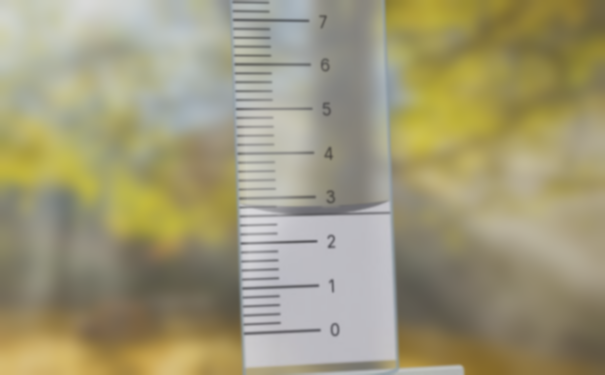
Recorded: 2.6 mL
